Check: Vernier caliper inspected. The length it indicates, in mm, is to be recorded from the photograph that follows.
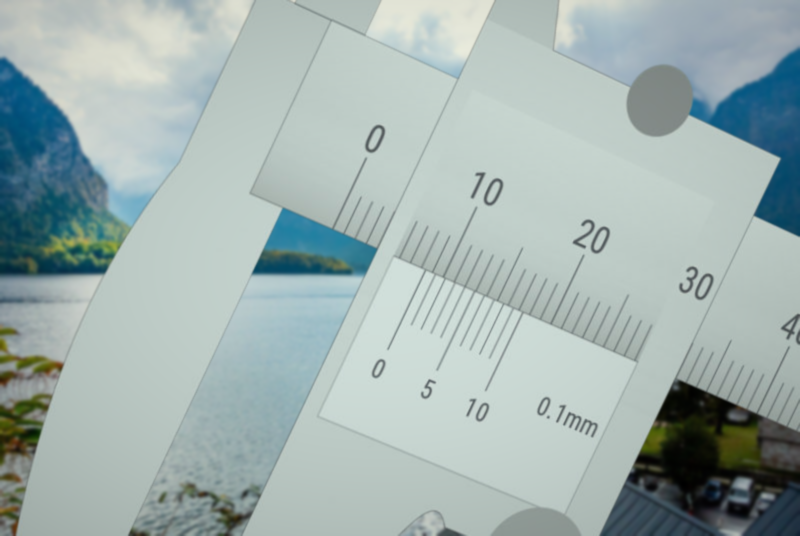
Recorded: 8.4 mm
